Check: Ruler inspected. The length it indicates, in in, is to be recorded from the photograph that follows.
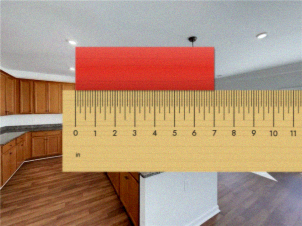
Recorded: 7 in
